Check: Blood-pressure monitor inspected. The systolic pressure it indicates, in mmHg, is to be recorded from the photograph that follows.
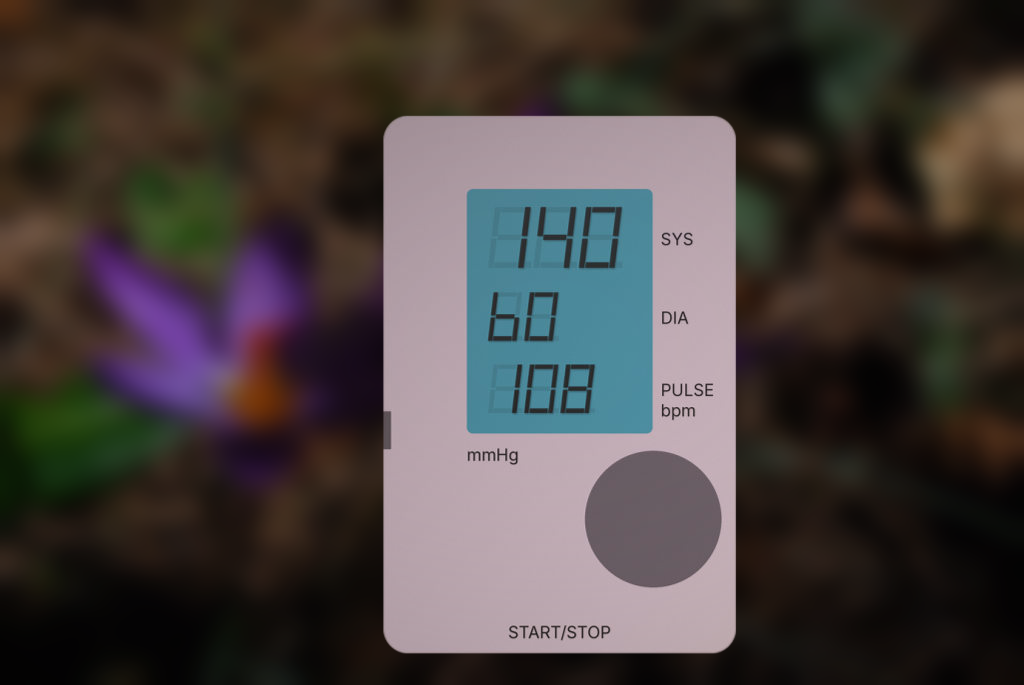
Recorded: 140 mmHg
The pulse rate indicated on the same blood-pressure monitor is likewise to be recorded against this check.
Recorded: 108 bpm
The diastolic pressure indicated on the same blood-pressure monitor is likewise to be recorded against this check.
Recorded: 60 mmHg
